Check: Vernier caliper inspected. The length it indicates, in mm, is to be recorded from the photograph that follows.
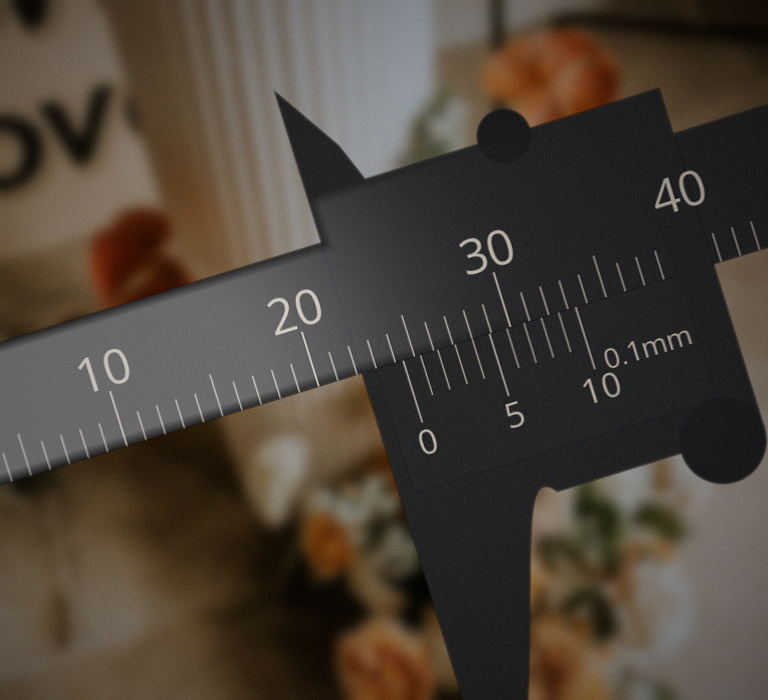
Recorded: 24.4 mm
